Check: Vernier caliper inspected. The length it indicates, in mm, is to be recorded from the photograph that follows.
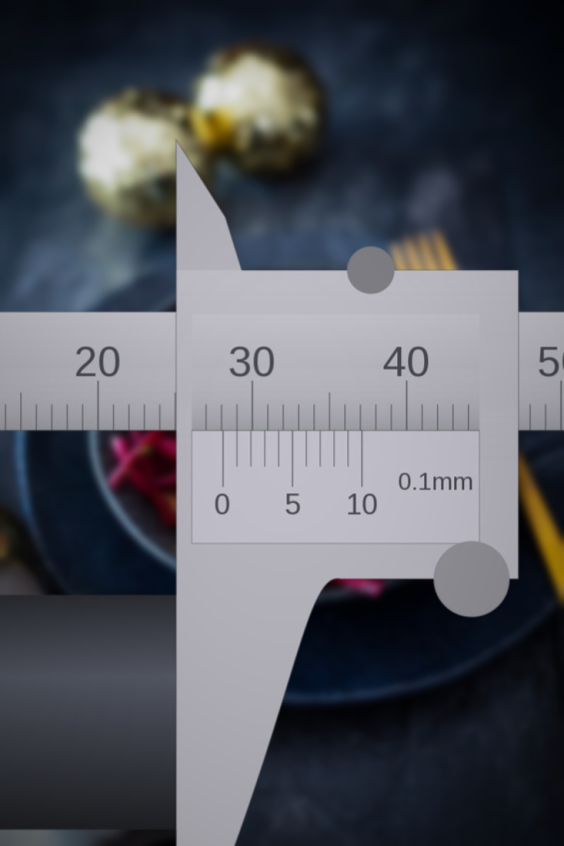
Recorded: 28.1 mm
